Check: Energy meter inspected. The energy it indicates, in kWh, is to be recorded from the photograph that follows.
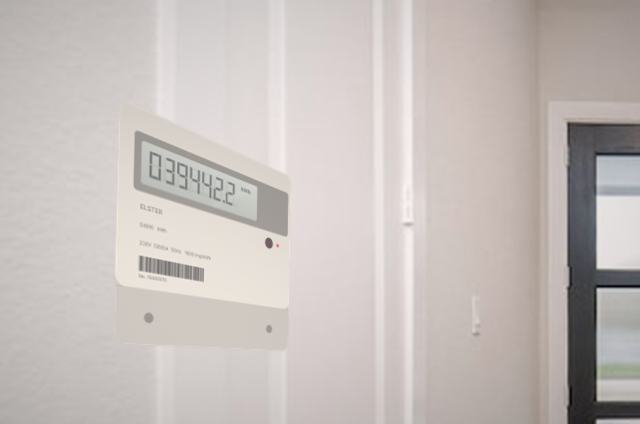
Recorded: 39442.2 kWh
